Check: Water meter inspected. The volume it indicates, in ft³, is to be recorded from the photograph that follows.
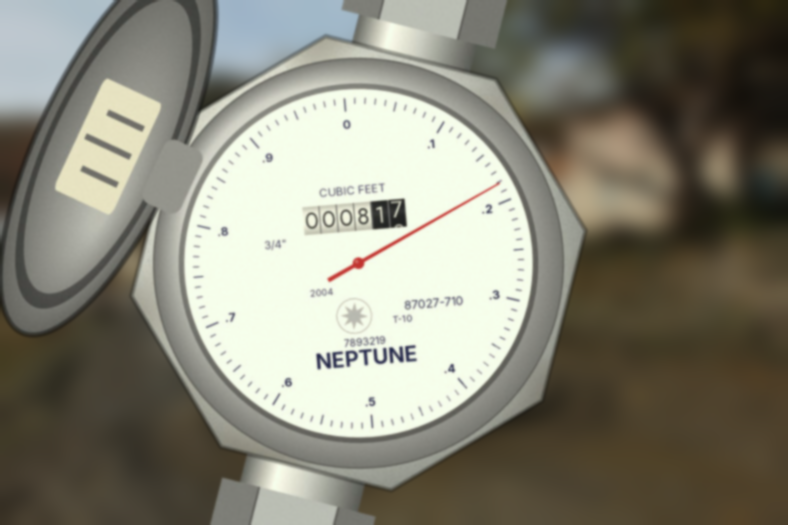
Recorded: 817.18 ft³
